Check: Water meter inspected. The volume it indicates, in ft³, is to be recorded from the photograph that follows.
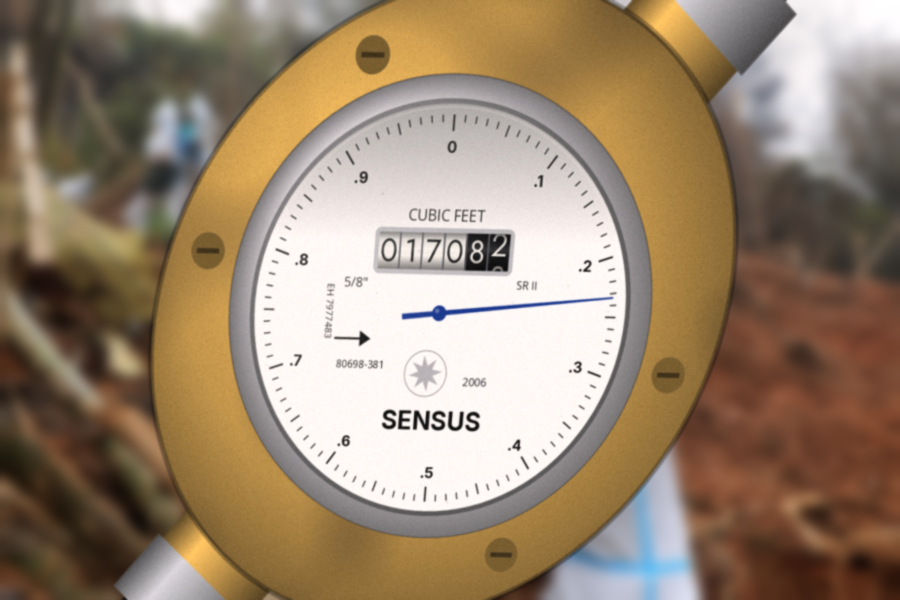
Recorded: 17082.23 ft³
